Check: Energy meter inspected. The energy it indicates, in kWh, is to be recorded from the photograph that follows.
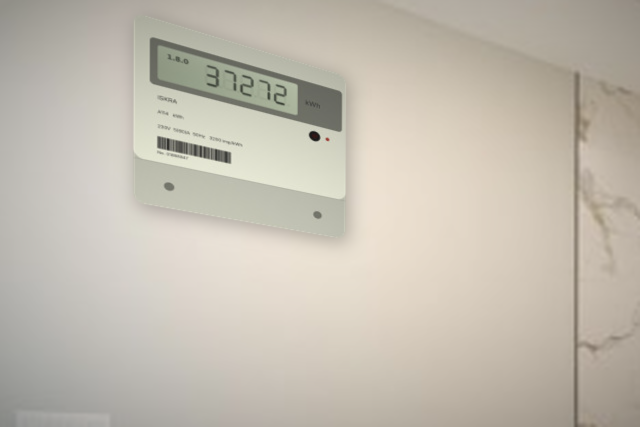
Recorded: 37272 kWh
